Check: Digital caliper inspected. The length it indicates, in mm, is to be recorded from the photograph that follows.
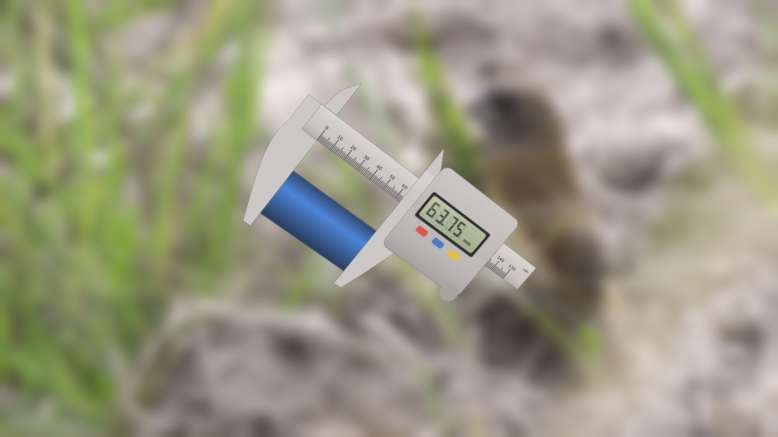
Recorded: 63.75 mm
